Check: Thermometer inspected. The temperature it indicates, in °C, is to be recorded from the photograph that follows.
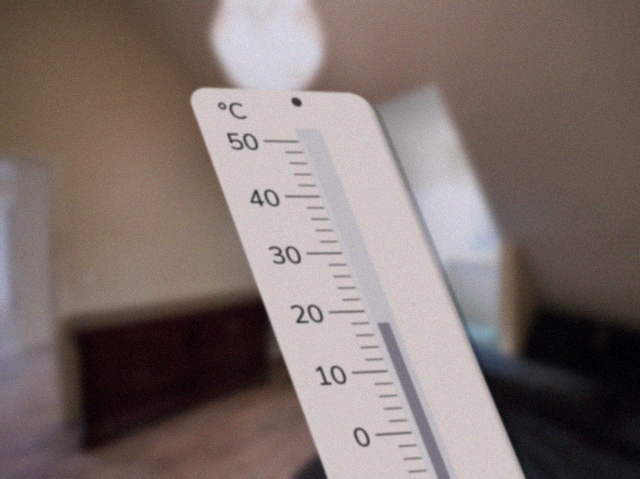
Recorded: 18 °C
